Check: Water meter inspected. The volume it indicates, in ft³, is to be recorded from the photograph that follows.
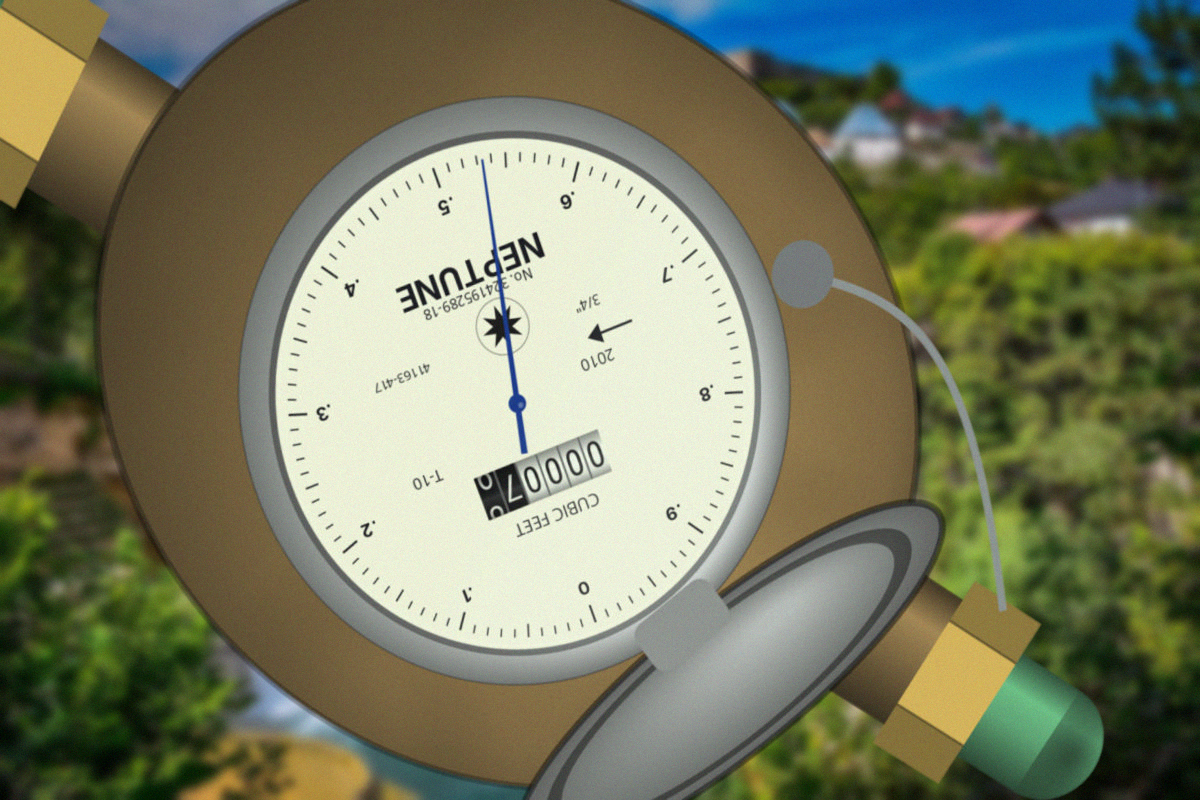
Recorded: 78.53 ft³
